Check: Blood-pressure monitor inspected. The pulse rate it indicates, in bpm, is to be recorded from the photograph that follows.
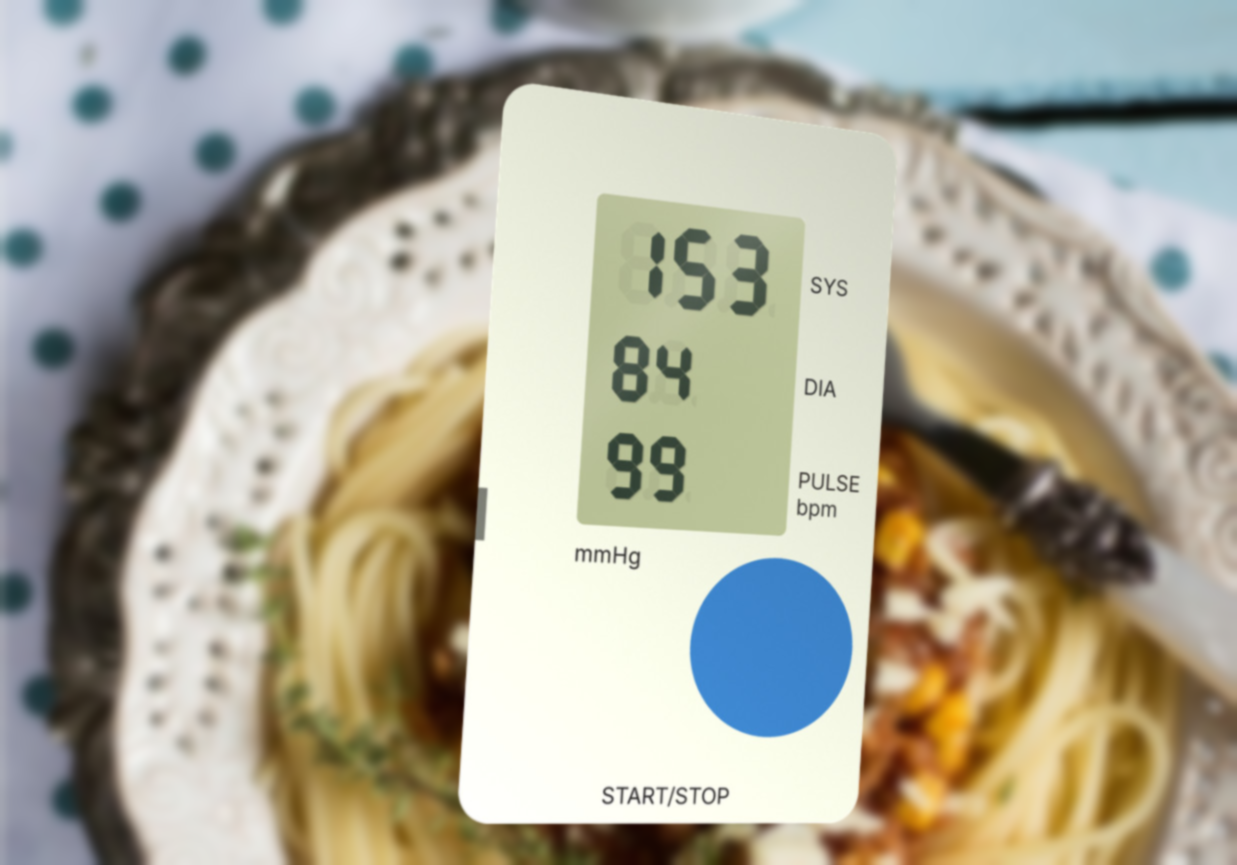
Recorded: 99 bpm
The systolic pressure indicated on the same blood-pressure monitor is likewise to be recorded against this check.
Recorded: 153 mmHg
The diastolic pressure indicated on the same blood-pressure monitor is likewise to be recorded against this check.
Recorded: 84 mmHg
